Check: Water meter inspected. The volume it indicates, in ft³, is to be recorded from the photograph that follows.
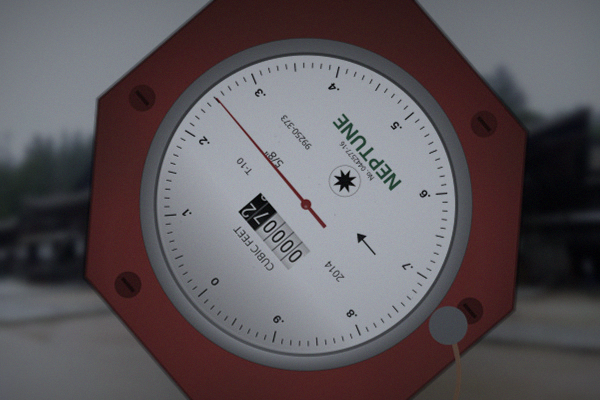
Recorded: 72.25 ft³
